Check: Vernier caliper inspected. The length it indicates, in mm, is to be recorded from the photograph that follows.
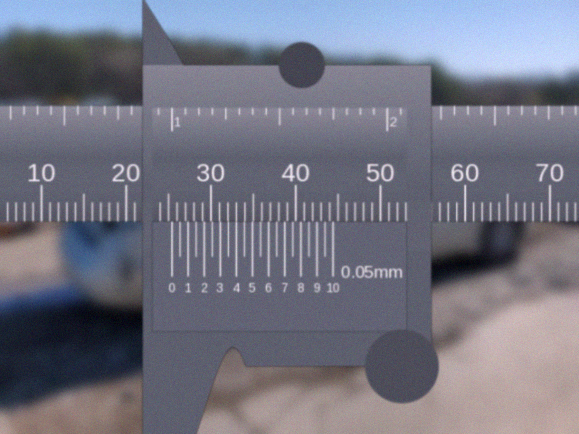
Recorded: 25.4 mm
